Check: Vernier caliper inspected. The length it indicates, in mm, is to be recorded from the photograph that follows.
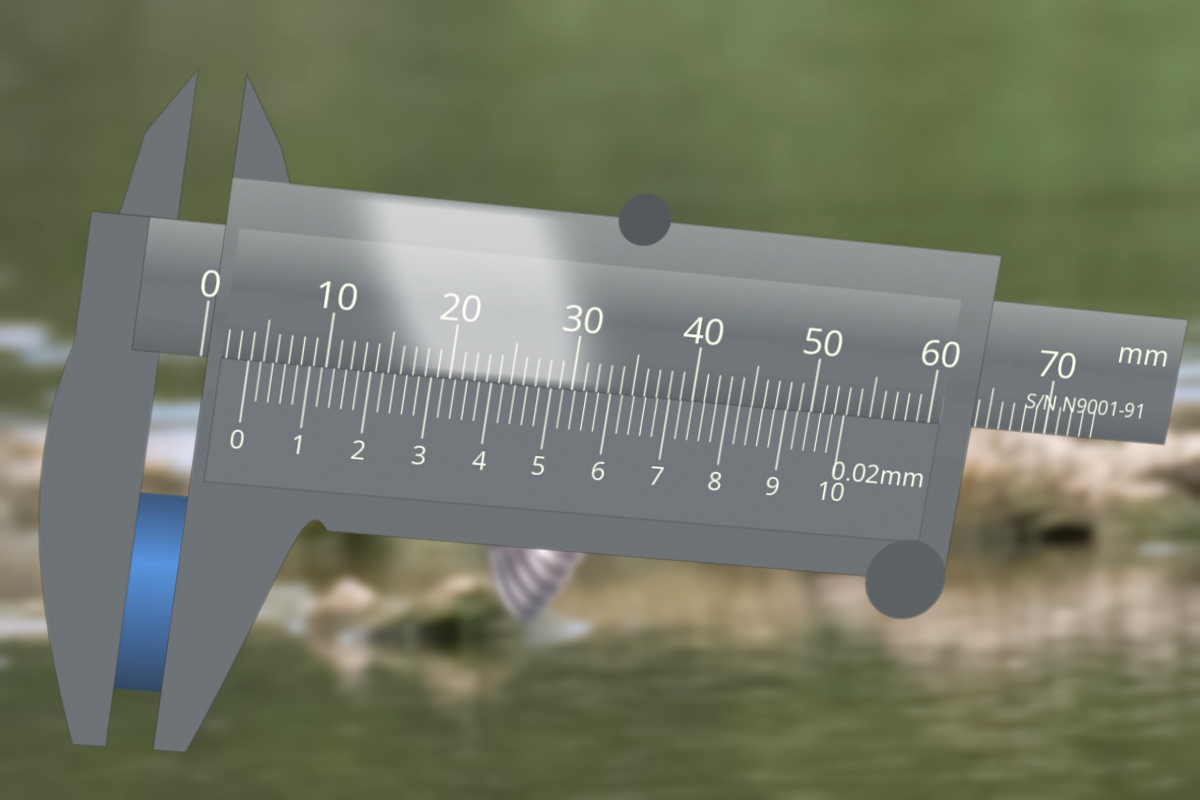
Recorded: 3.8 mm
